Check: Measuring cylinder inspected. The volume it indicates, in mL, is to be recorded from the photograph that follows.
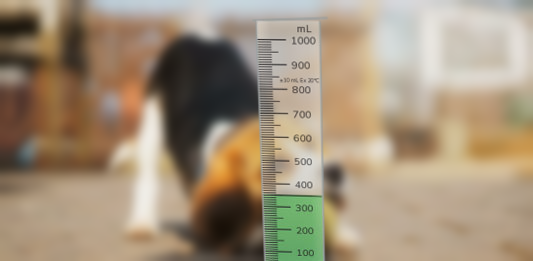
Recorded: 350 mL
